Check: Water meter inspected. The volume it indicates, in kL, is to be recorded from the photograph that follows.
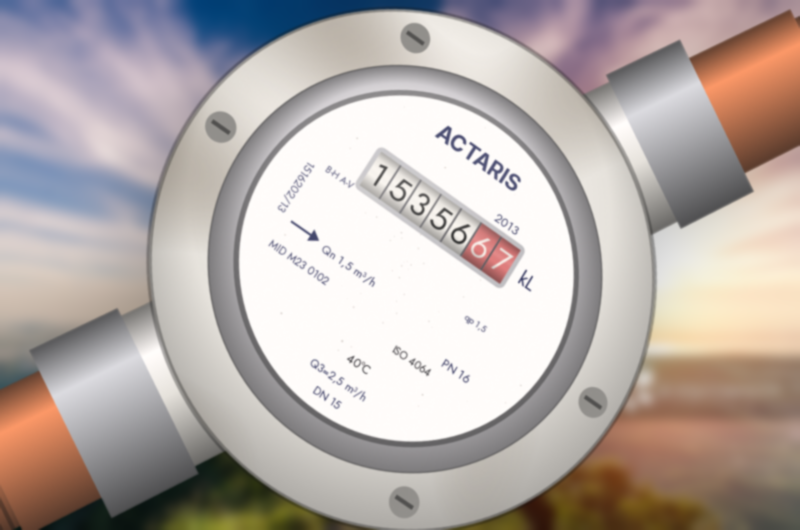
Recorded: 15356.67 kL
